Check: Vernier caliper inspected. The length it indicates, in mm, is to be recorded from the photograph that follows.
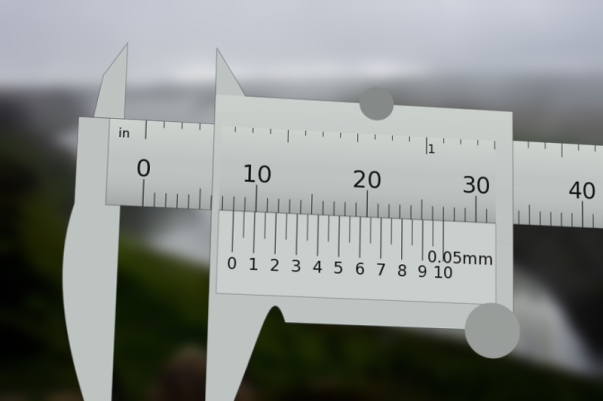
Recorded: 8.0 mm
